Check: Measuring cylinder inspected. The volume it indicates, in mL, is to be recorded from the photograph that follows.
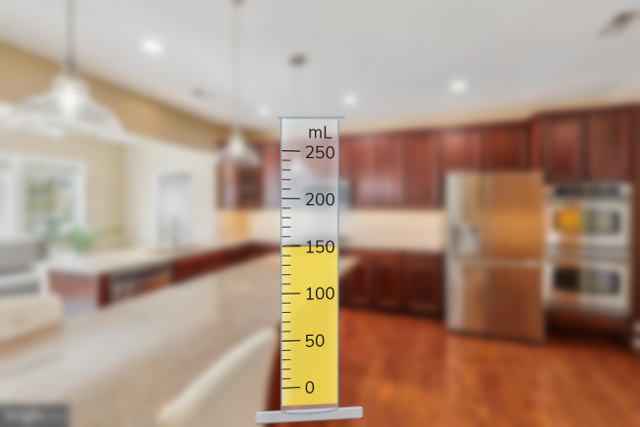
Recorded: 150 mL
